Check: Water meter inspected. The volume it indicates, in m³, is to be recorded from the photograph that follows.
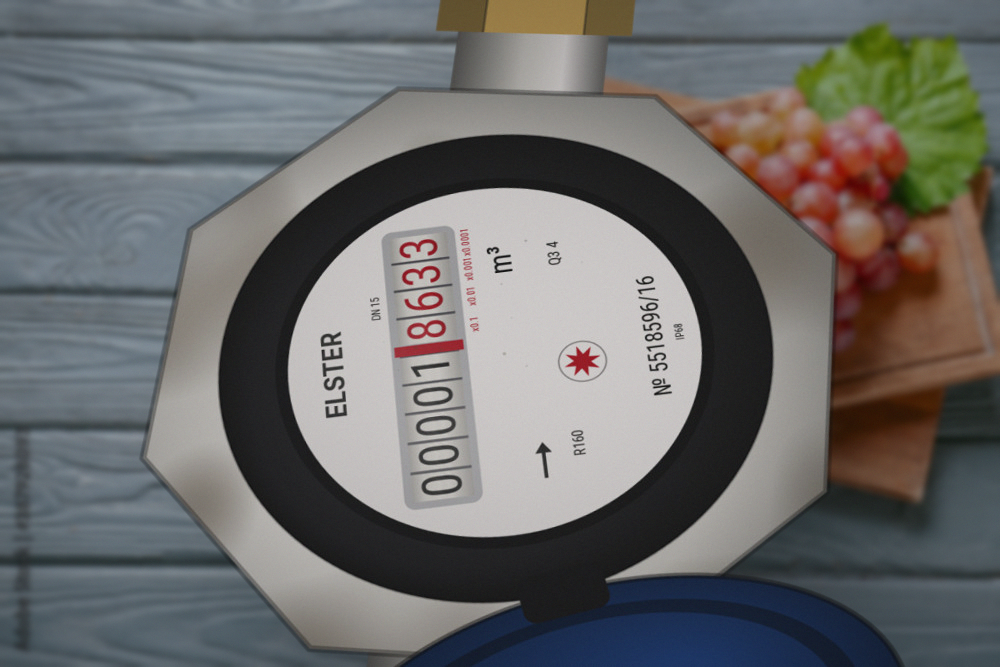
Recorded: 1.8633 m³
